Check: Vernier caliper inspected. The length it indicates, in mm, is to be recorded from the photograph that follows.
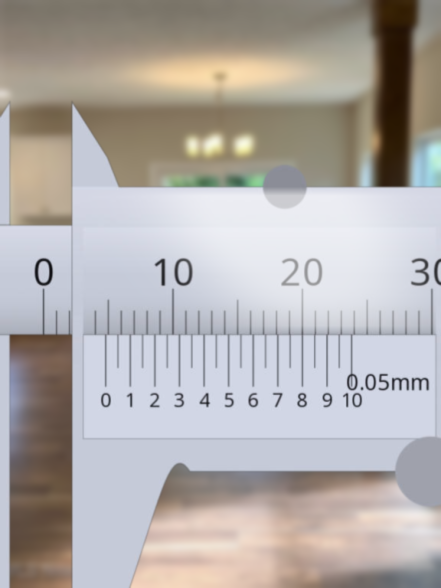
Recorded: 4.8 mm
